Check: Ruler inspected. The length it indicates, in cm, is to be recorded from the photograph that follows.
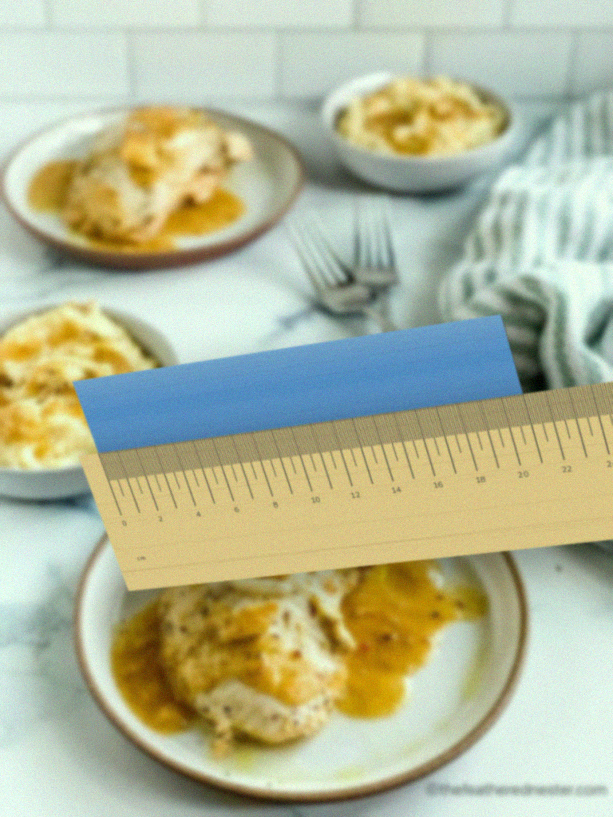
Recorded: 21 cm
